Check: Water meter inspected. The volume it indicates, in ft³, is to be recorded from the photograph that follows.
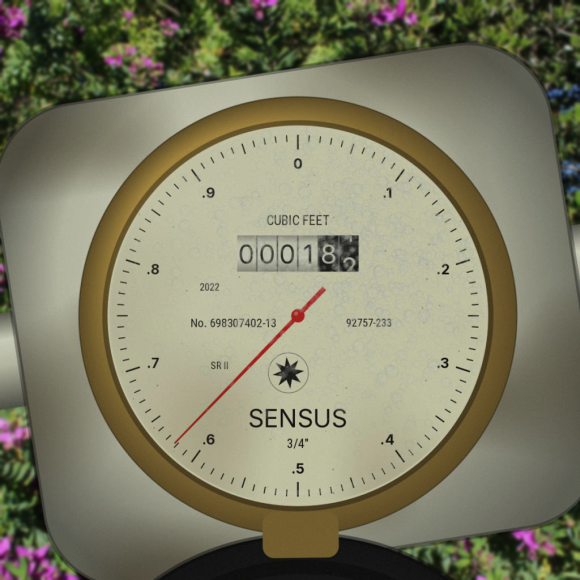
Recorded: 181.62 ft³
